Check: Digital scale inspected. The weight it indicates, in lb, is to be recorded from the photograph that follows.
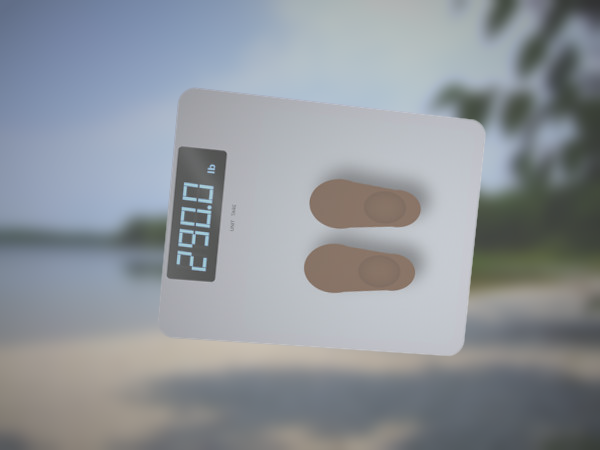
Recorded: 290.0 lb
